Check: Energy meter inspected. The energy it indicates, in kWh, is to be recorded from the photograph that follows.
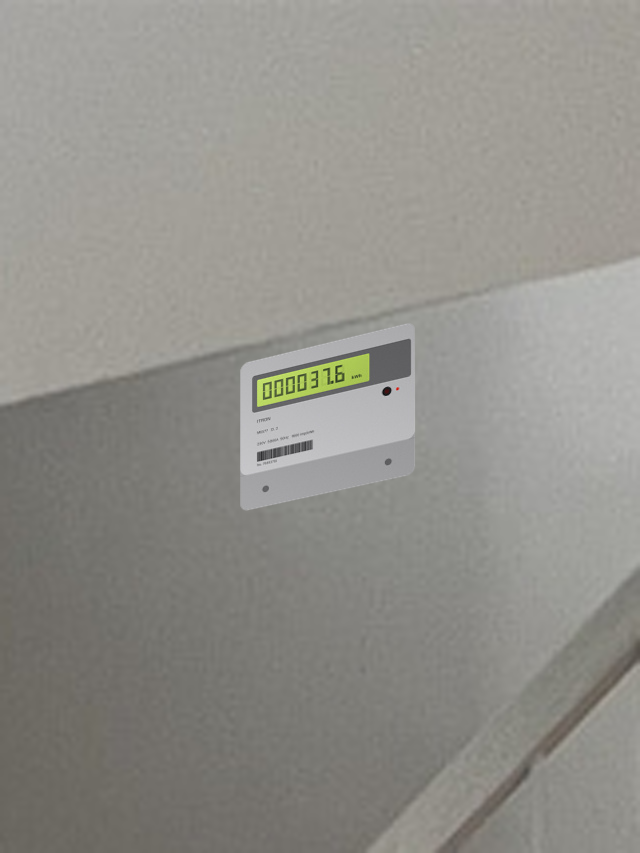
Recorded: 37.6 kWh
